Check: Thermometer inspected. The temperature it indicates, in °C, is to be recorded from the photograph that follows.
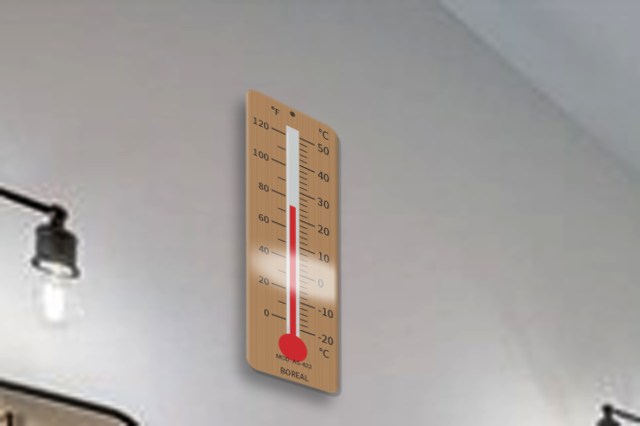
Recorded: 24 °C
